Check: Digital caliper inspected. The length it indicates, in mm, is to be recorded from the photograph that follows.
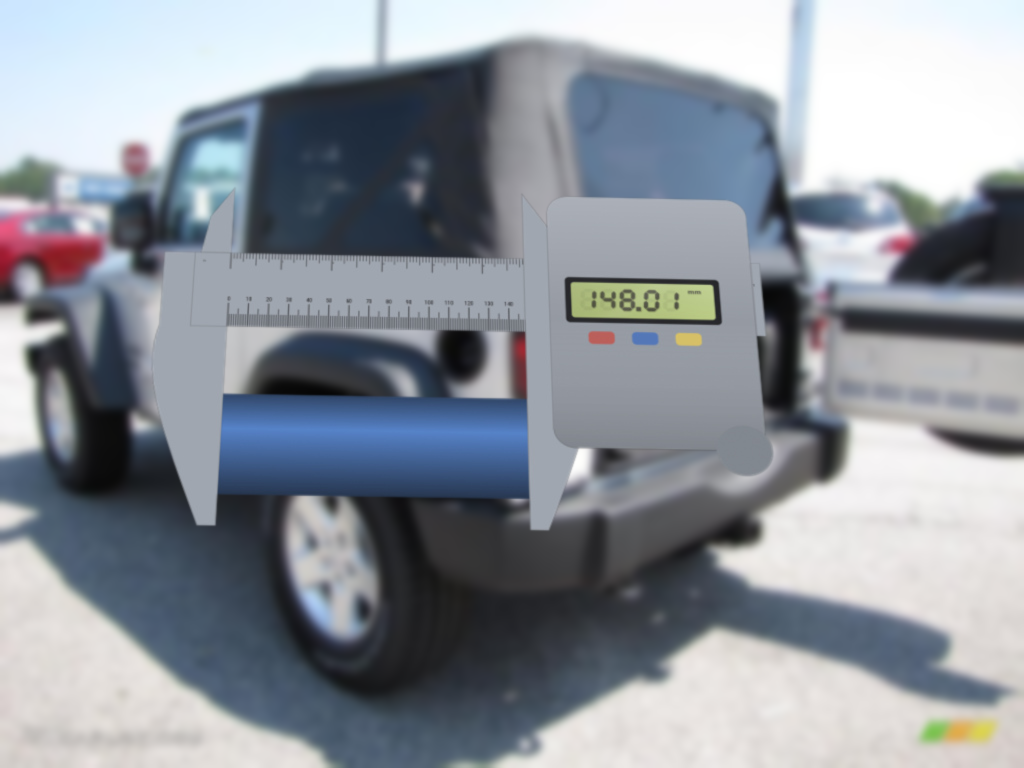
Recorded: 148.01 mm
